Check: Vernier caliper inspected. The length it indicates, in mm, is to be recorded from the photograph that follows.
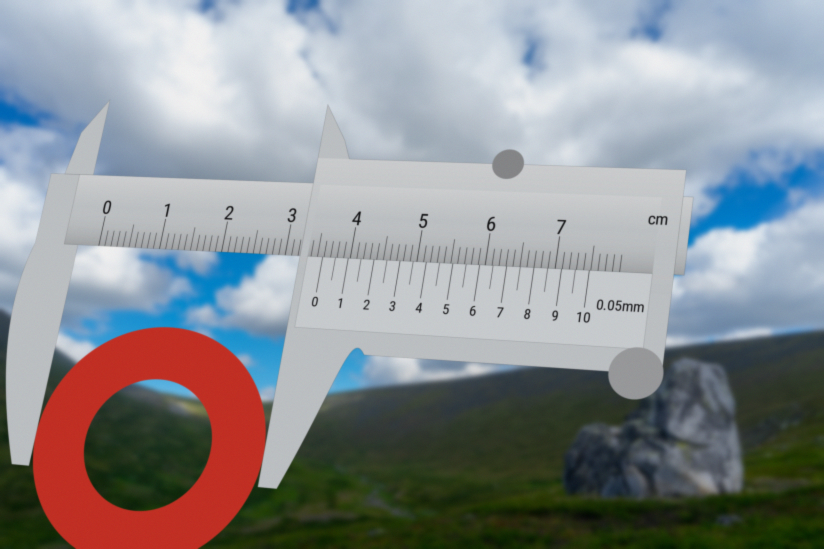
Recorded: 35.8 mm
